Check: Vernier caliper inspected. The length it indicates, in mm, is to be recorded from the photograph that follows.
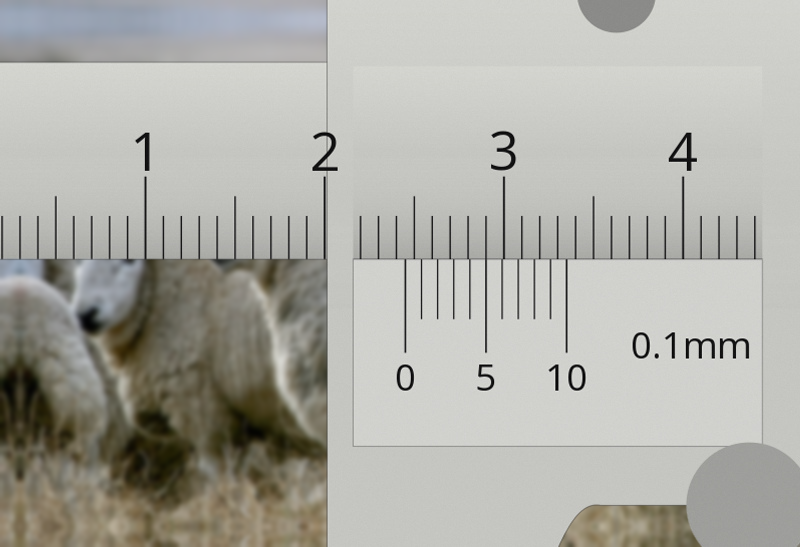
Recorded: 24.5 mm
